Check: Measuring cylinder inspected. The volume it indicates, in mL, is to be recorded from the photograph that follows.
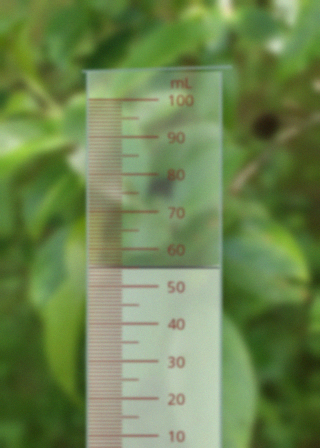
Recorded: 55 mL
